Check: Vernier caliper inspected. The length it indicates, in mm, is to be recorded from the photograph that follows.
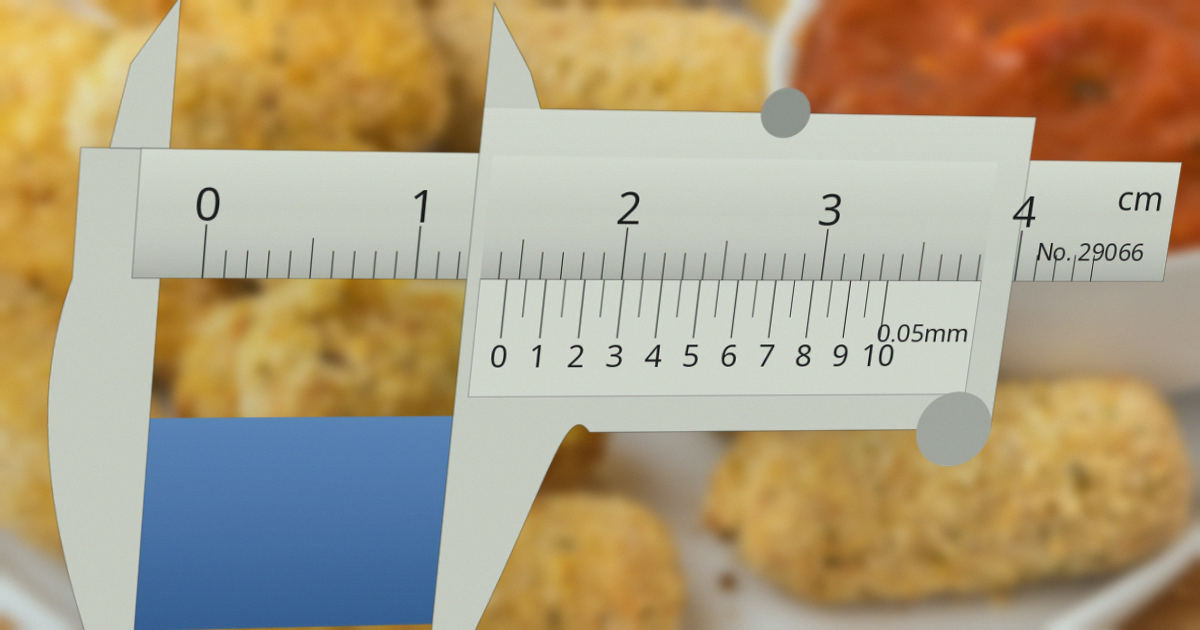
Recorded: 14.4 mm
